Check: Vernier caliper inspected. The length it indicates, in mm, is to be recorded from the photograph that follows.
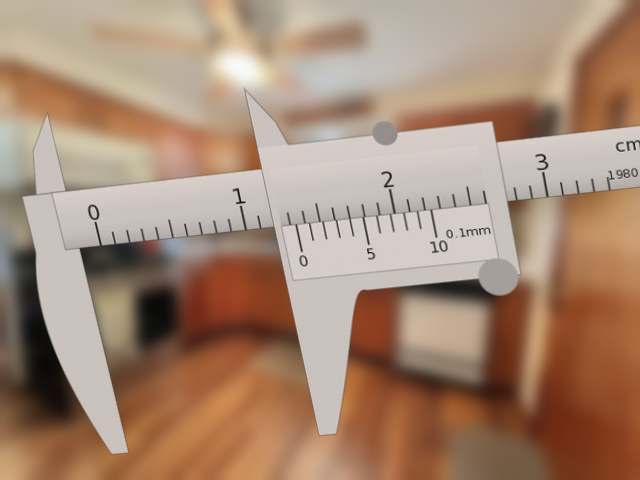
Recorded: 13.4 mm
